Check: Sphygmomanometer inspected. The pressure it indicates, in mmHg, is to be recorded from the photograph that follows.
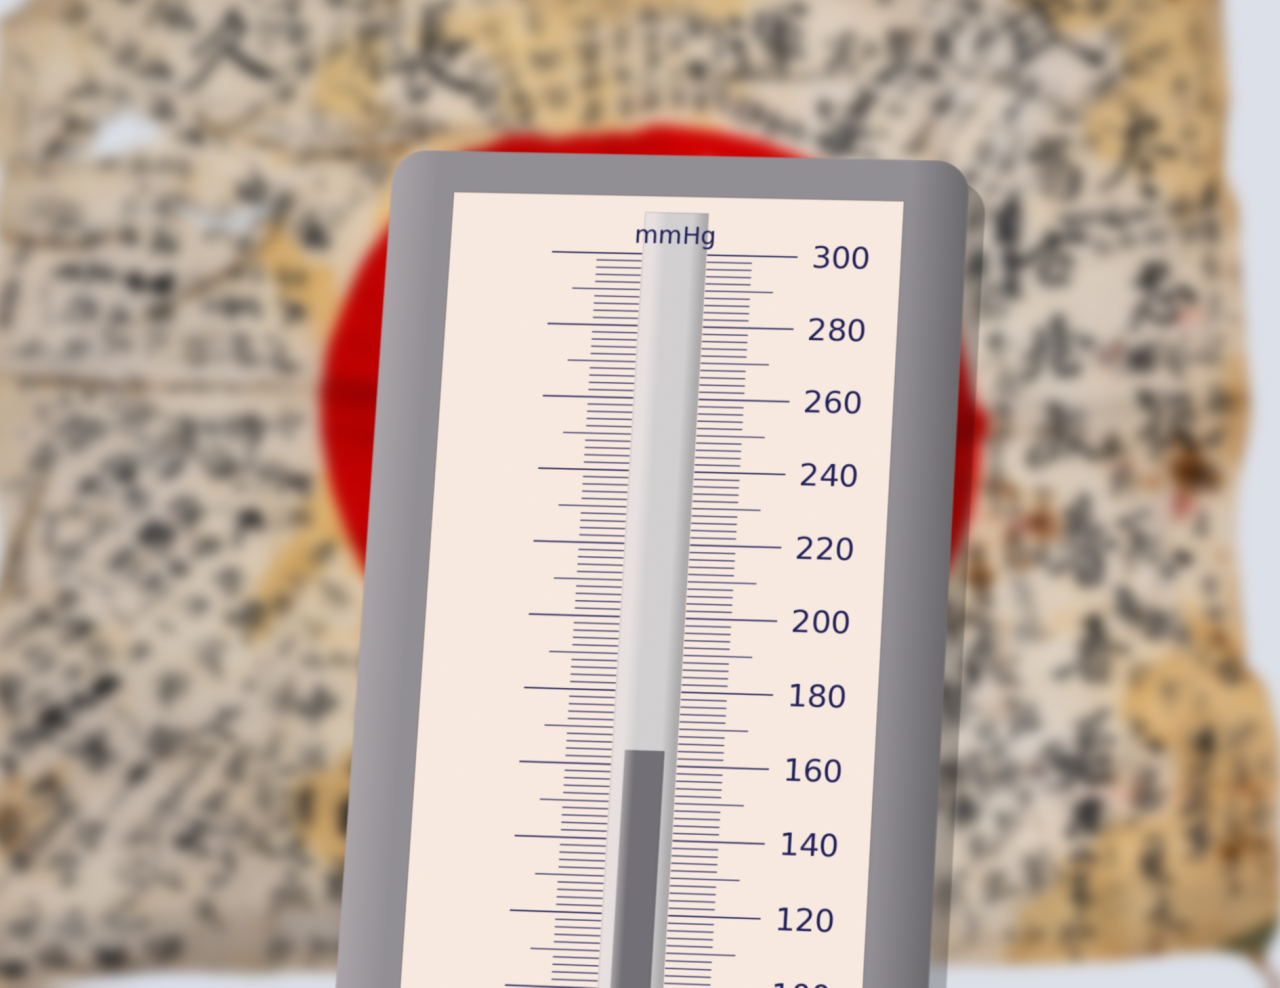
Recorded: 164 mmHg
